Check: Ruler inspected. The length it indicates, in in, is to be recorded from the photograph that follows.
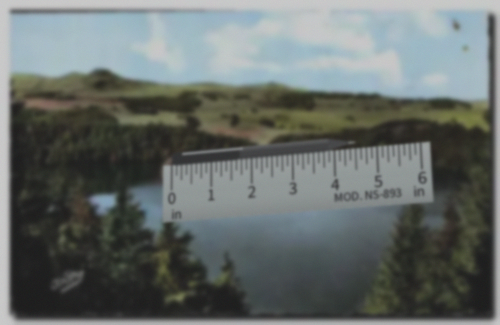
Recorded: 4.5 in
